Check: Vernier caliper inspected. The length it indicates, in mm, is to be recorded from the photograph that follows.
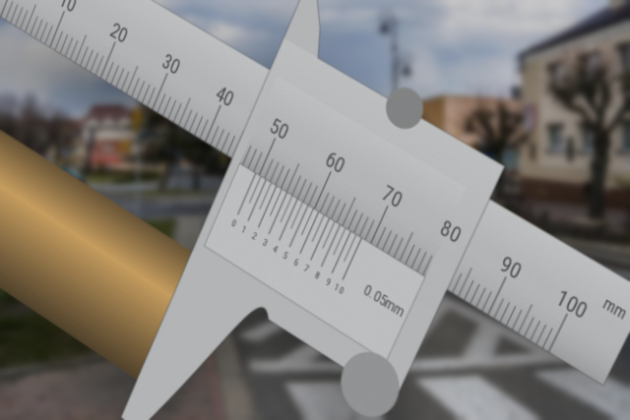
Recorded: 49.4 mm
